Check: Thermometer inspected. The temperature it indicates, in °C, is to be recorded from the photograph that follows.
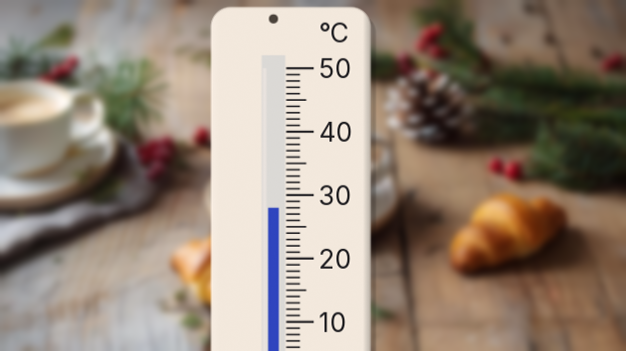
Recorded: 28 °C
